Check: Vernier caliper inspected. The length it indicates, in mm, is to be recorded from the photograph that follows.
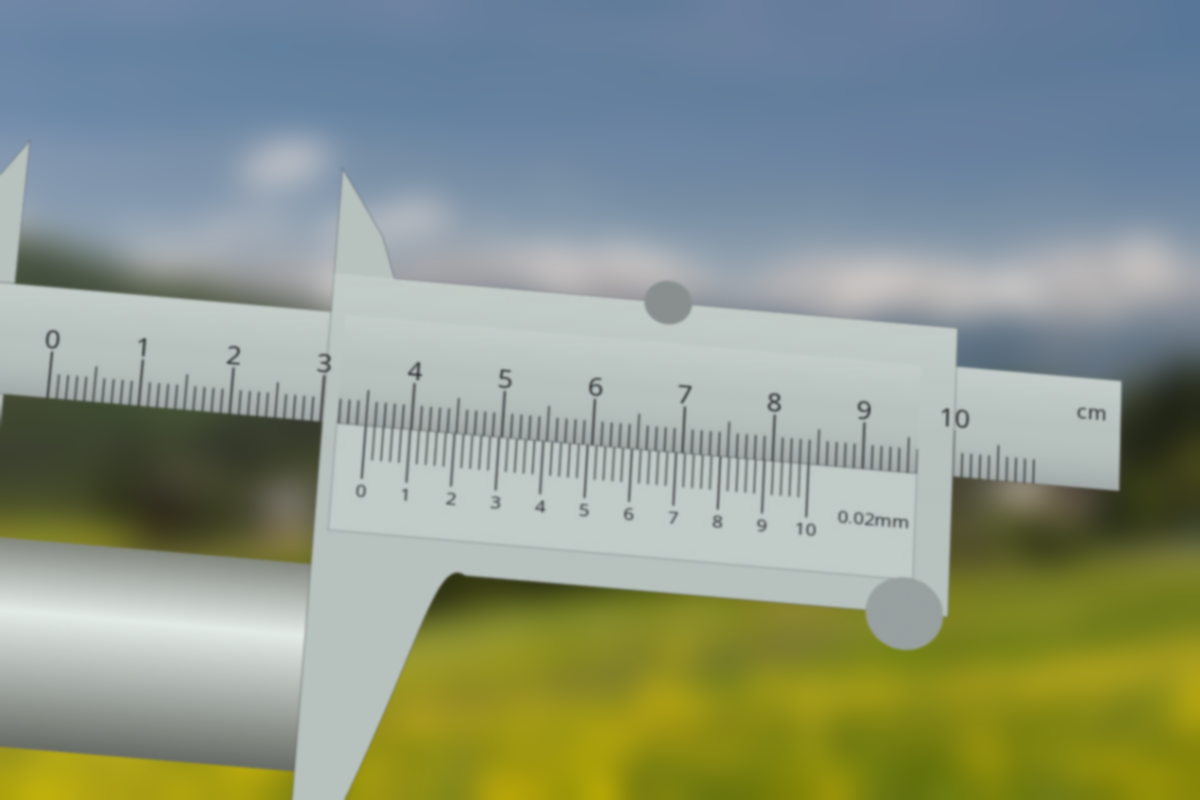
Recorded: 35.0 mm
